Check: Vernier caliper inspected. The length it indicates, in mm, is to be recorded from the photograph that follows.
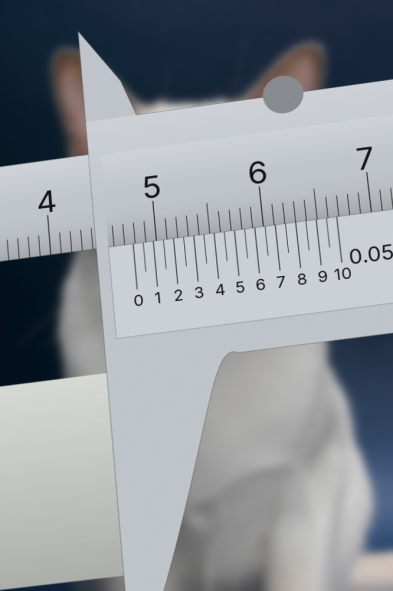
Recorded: 47.8 mm
